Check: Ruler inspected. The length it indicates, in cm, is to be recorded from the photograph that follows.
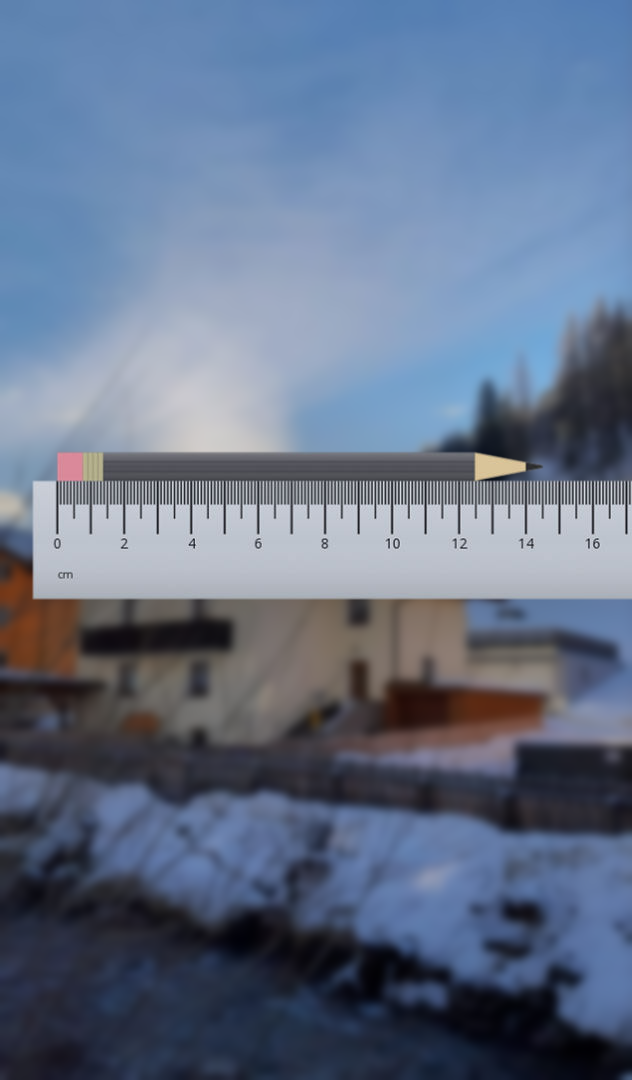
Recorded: 14.5 cm
